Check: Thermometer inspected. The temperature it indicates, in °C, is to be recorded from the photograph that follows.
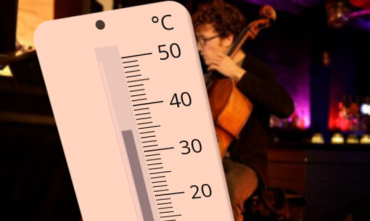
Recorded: 35 °C
